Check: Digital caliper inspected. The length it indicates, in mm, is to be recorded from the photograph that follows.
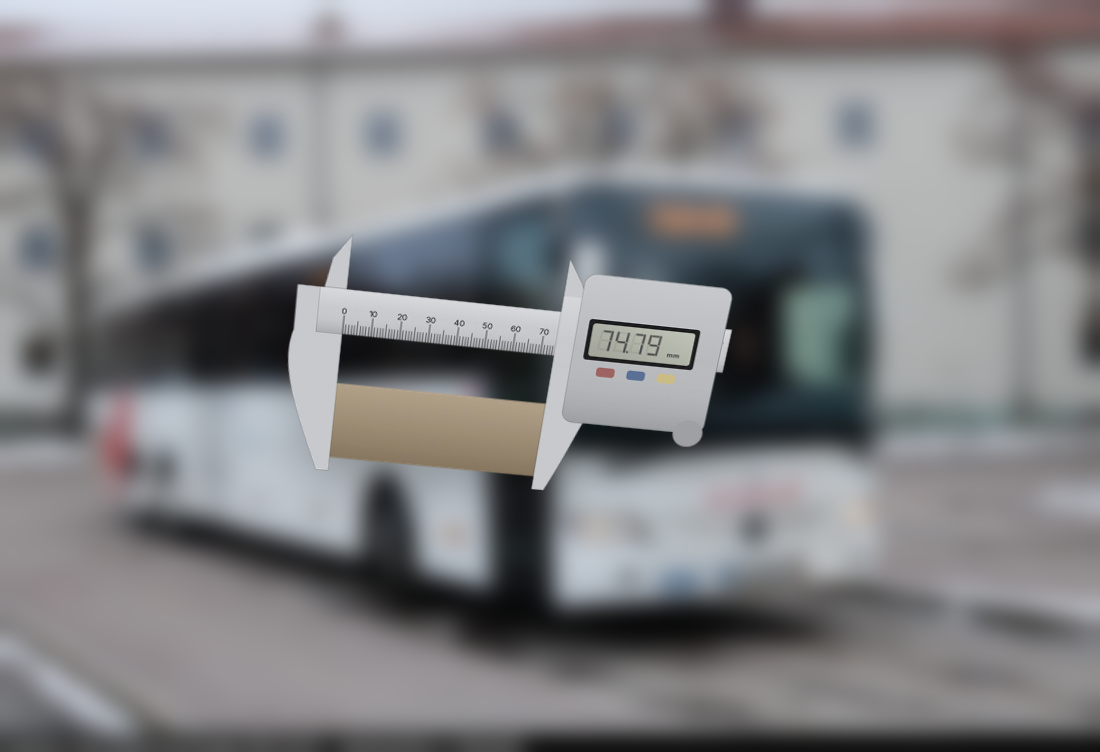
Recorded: 74.79 mm
